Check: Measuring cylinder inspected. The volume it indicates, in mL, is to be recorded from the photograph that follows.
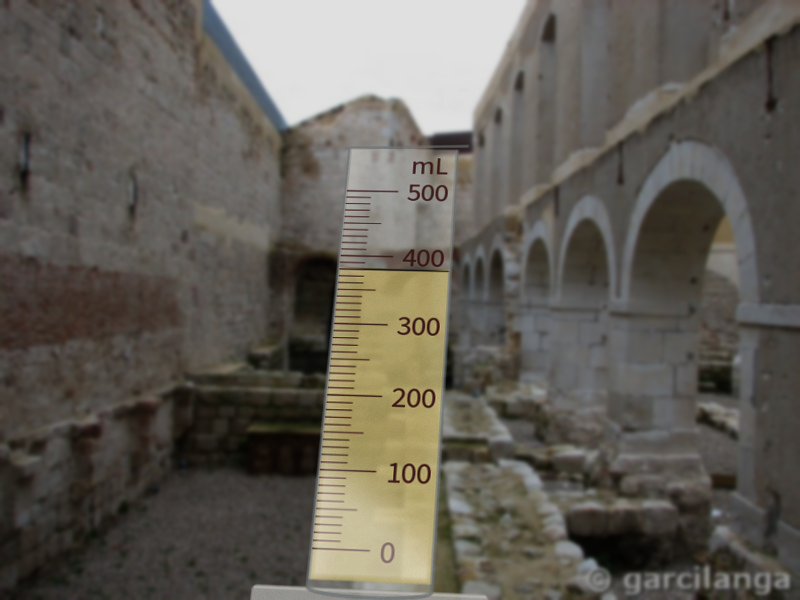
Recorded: 380 mL
